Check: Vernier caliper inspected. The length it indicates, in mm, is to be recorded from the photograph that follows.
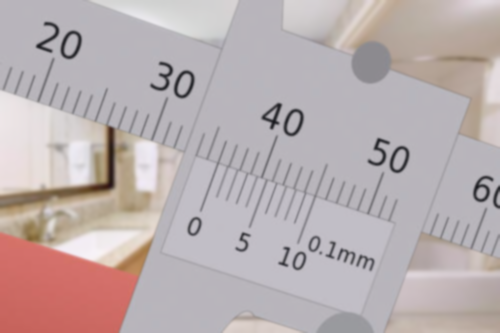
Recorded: 36.0 mm
